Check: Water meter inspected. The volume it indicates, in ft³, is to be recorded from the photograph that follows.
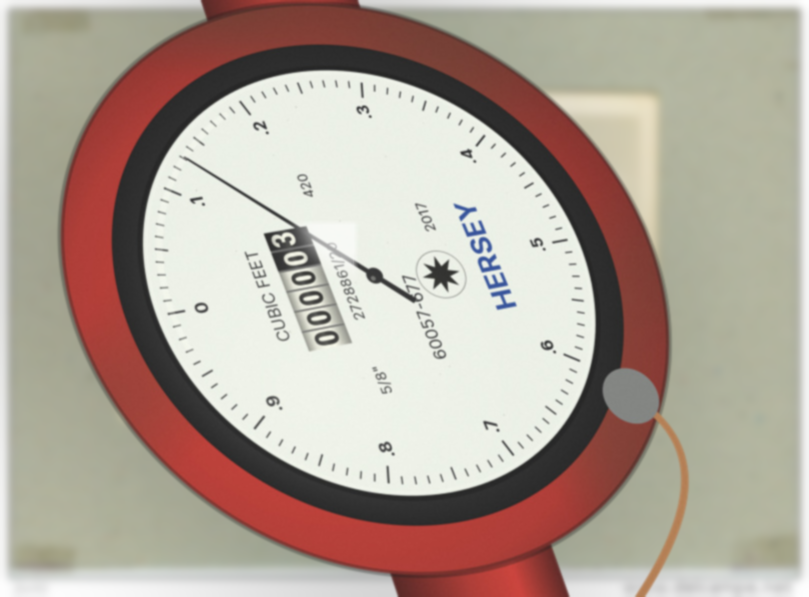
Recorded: 3.13 ft³
